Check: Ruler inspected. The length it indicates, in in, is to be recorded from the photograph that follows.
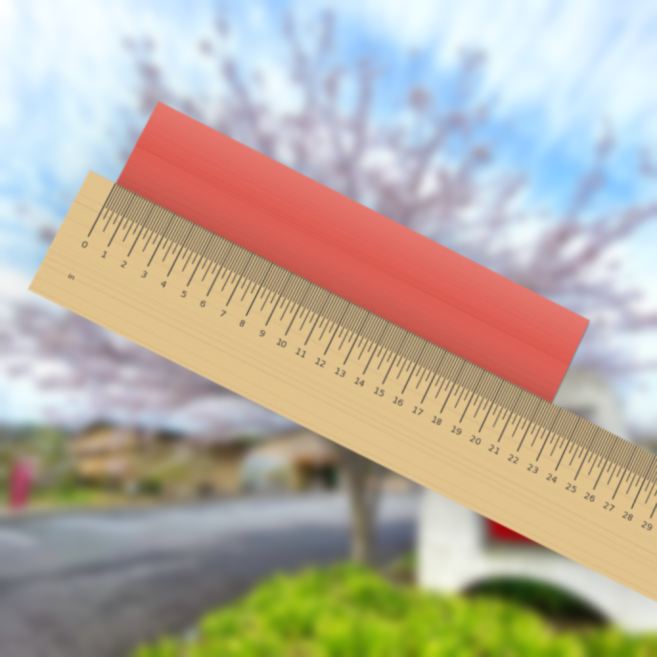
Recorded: 22.5 in
